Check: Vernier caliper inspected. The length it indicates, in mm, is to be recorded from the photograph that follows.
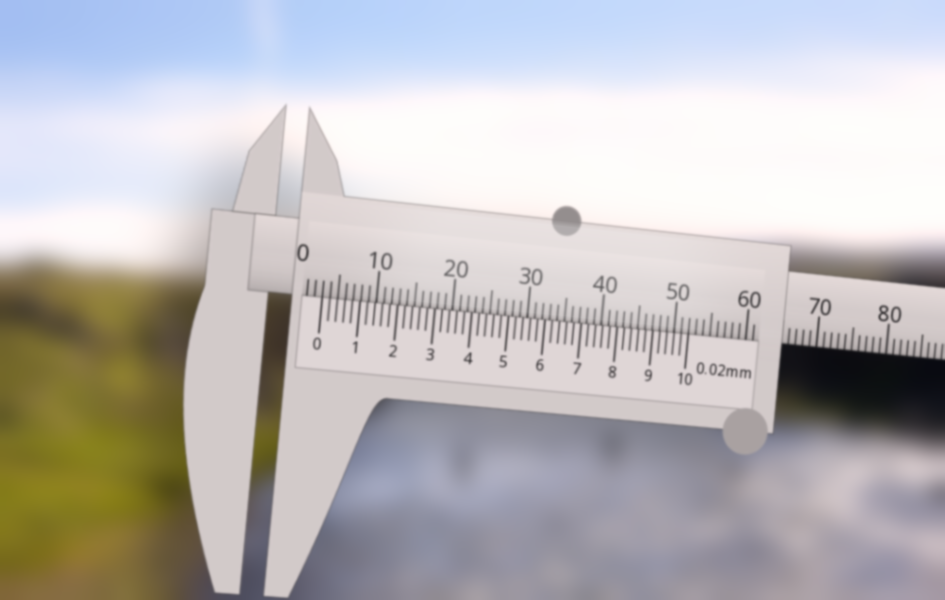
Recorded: 3.0 mm
